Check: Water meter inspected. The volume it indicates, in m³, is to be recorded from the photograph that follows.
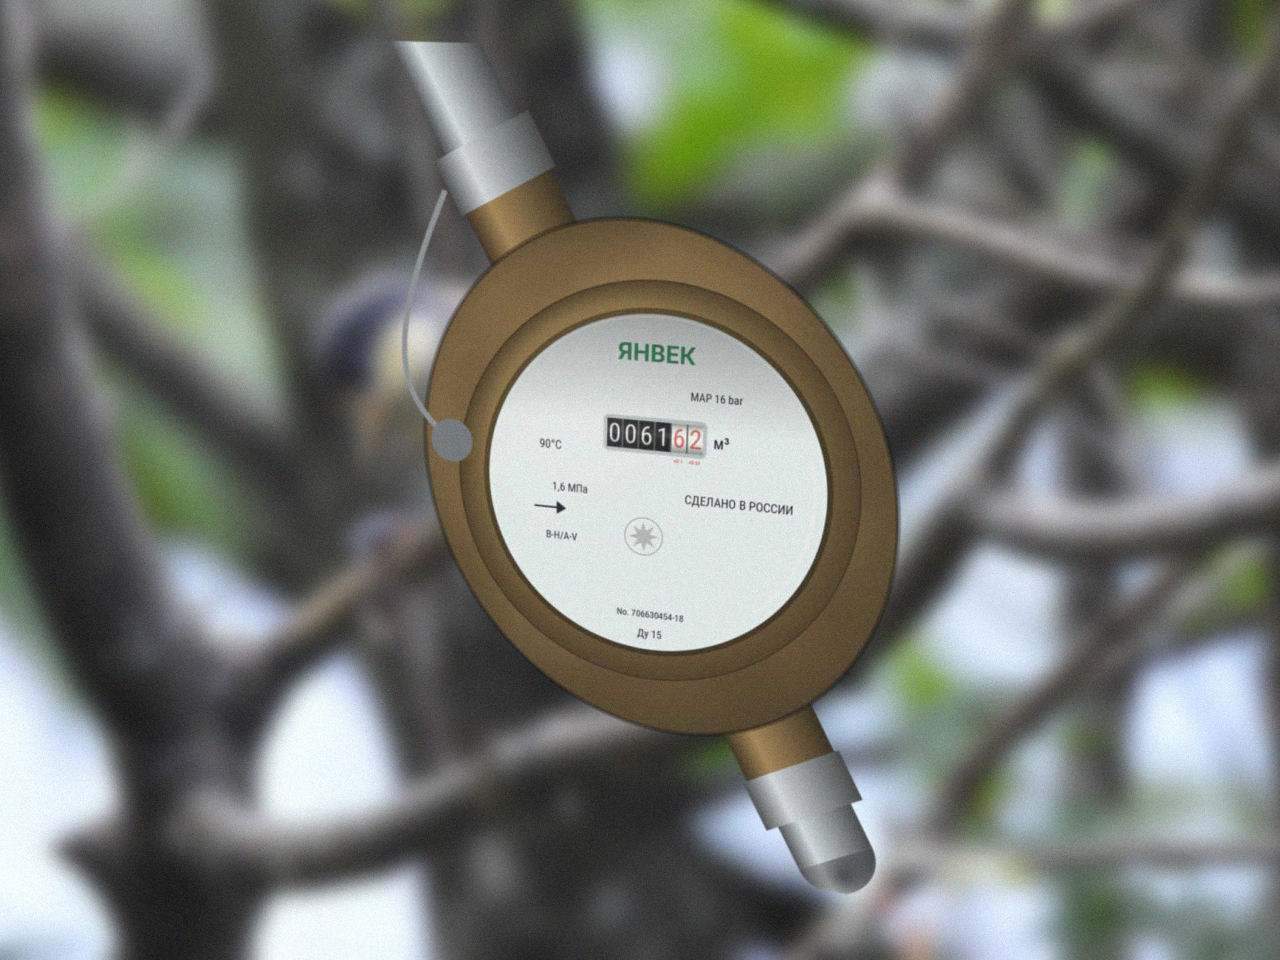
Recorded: 61.62 m³
